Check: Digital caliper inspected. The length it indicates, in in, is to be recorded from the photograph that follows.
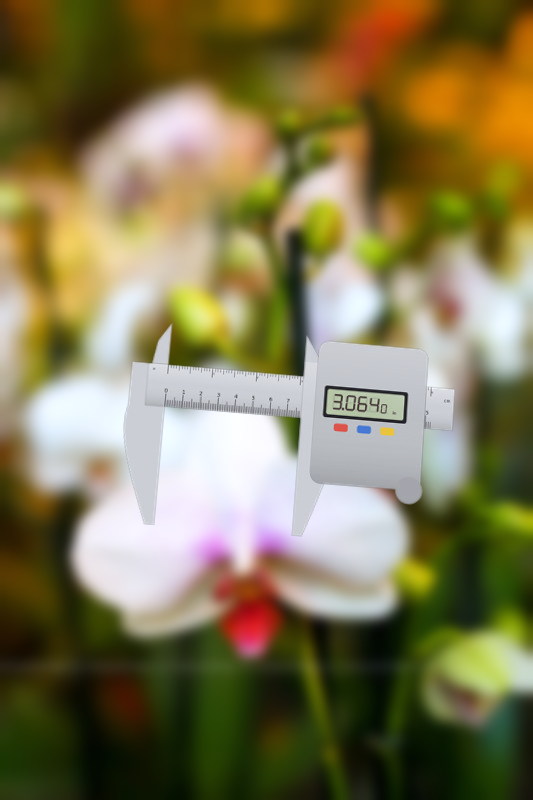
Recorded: 3.0640 in
